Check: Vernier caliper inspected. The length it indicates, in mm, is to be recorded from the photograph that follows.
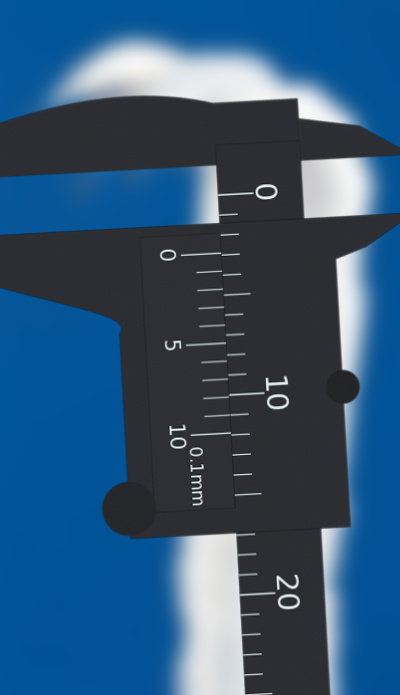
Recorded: 2.9 mm
